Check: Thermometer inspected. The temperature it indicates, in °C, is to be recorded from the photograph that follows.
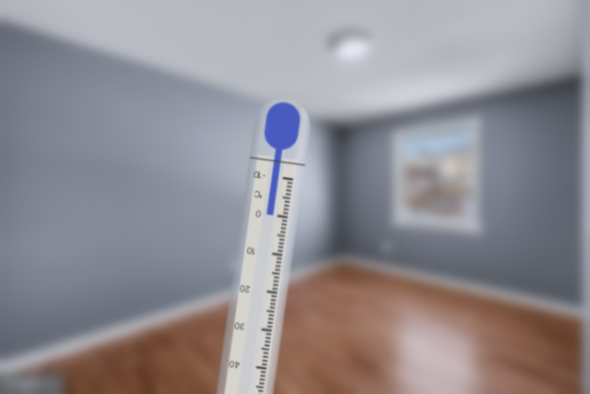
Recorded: 0 °C
